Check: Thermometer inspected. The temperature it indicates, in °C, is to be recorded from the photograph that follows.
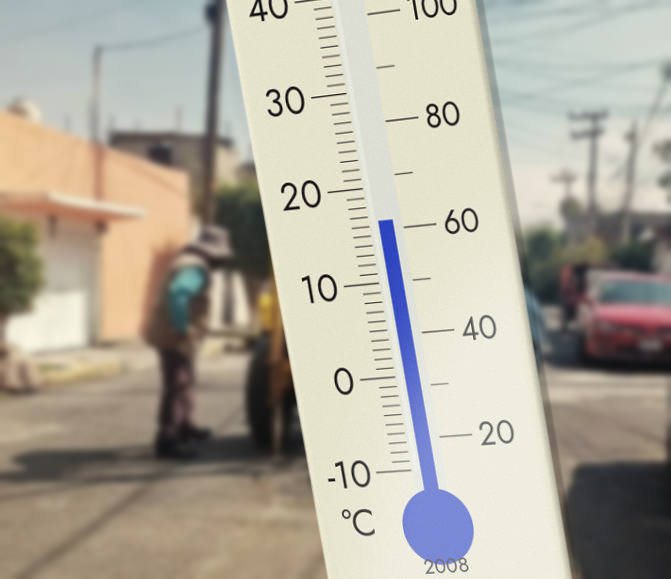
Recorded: 16.5 °C
